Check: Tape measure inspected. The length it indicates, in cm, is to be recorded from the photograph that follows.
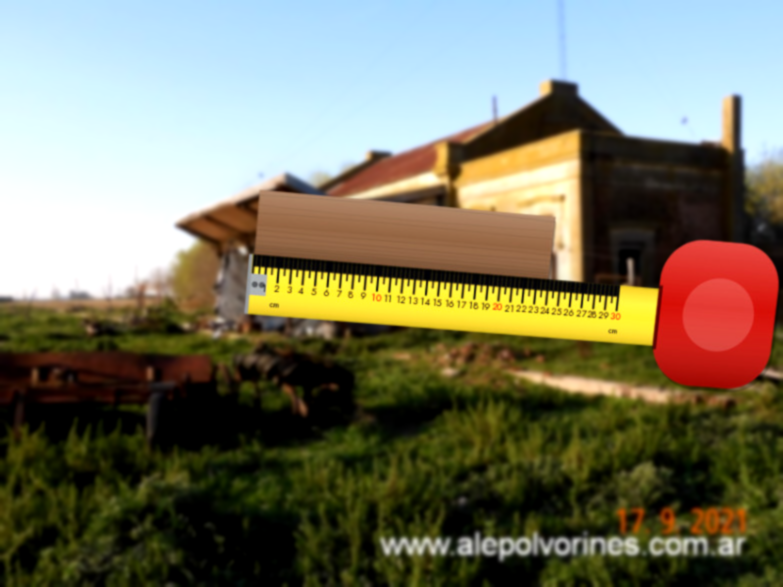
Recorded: 24 cm
